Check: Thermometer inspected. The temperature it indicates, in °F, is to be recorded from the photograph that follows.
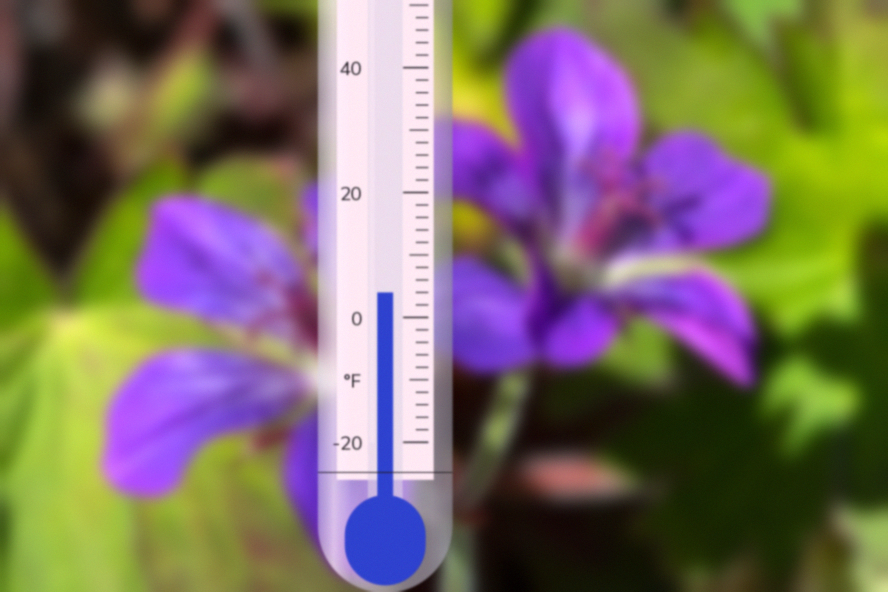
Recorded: 4 °F
